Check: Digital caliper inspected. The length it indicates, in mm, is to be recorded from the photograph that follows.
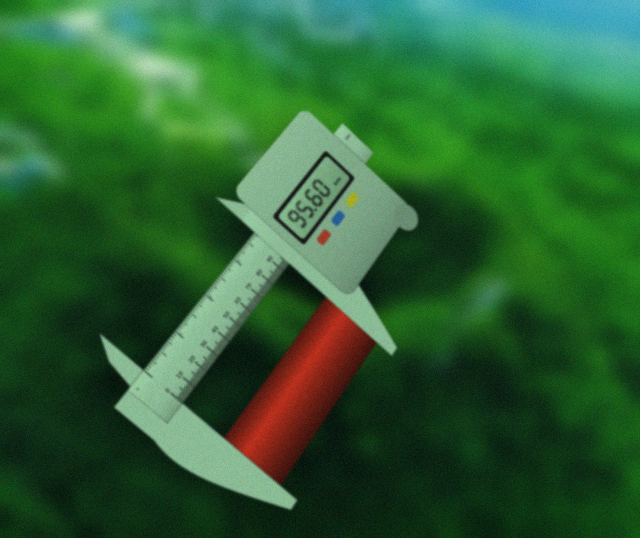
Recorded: 95.60 mm
